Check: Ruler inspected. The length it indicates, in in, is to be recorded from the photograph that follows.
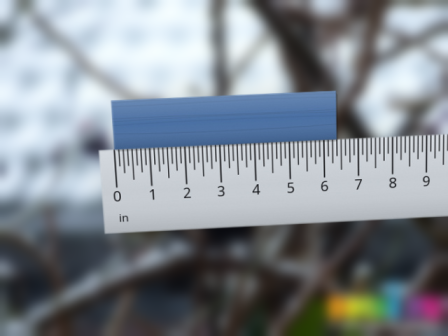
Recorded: 6.375 in
